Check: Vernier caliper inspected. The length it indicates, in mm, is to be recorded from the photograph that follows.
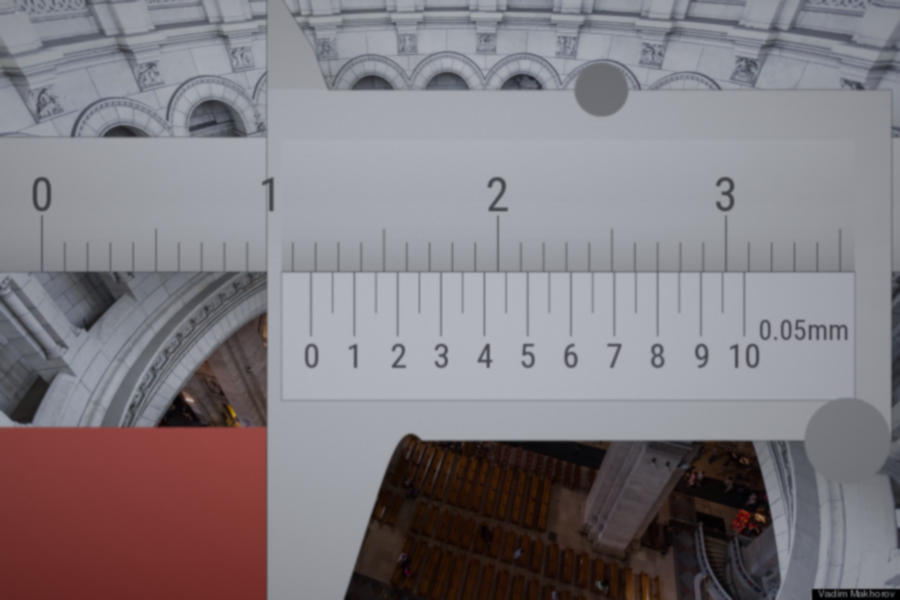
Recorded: 11.8 mm
